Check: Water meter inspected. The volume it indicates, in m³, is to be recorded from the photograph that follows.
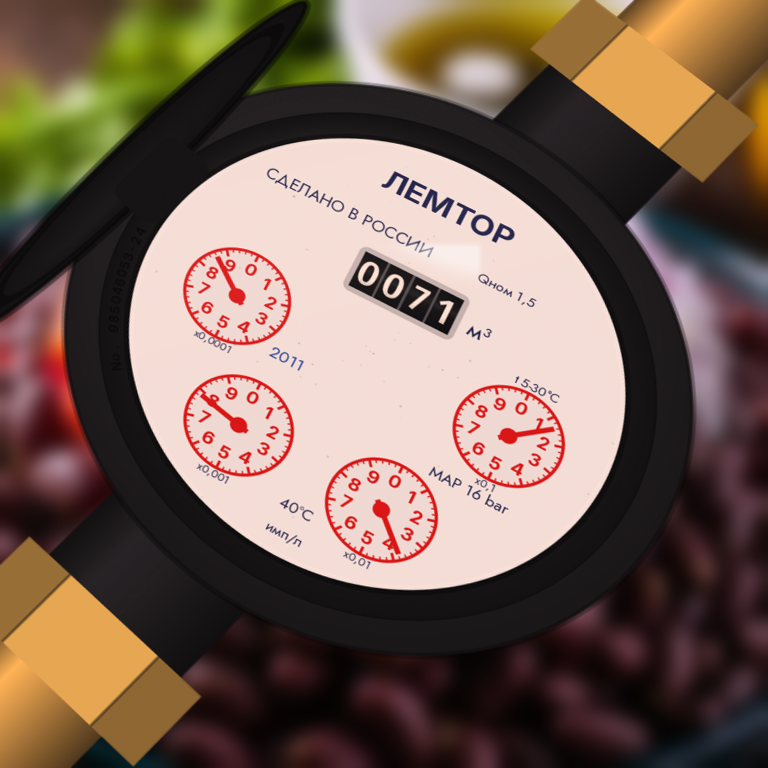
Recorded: 71.1378 m³
